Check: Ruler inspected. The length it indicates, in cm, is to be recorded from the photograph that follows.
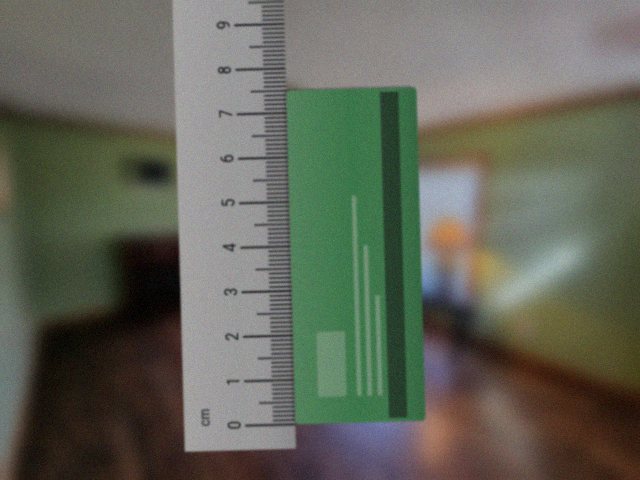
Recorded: 7.5 cm
